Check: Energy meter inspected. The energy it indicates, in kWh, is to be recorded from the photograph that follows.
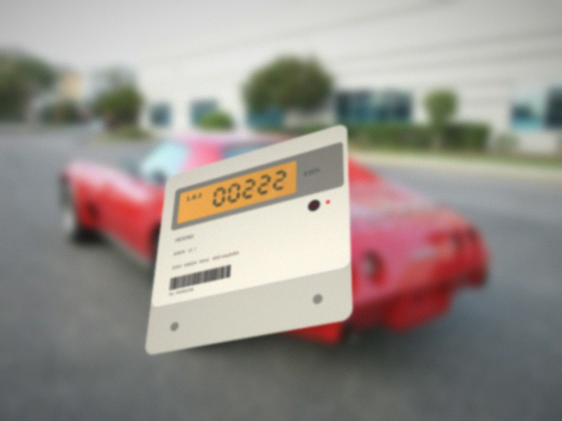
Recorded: 222 kWh
